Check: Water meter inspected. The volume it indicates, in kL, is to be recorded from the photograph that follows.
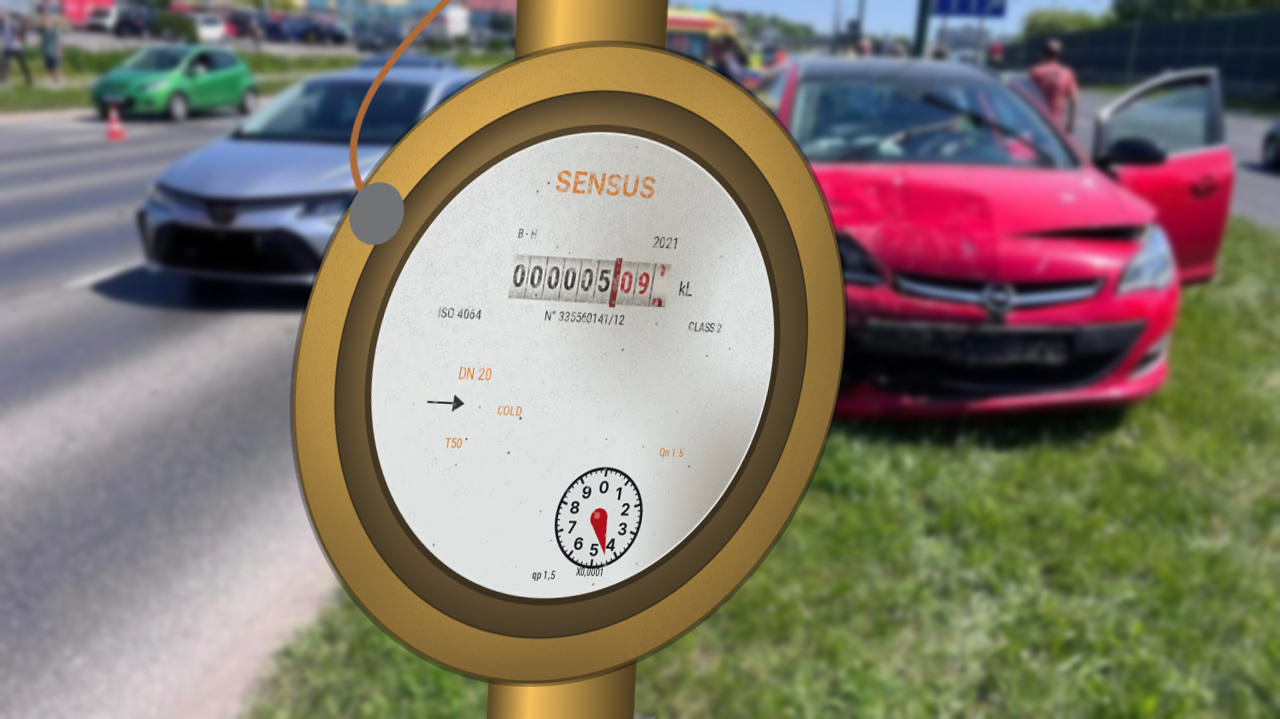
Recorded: 5.0914 kL
